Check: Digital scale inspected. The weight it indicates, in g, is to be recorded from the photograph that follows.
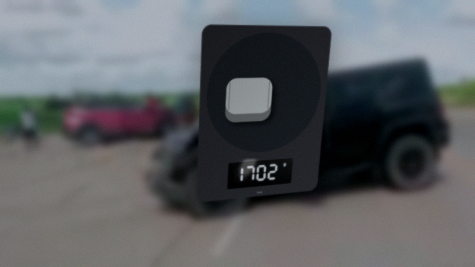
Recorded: 1702 g
